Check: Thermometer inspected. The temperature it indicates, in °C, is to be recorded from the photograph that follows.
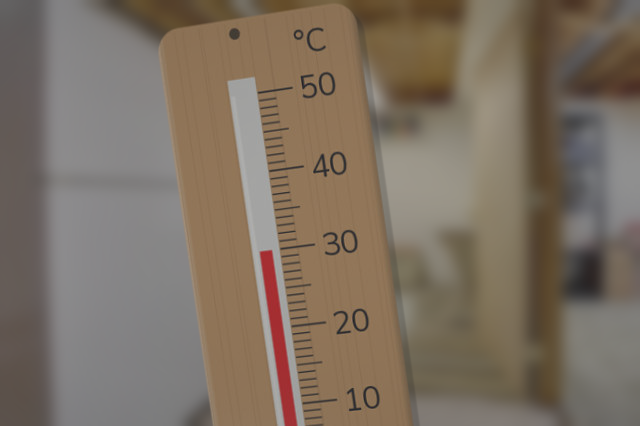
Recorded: 30 °C
